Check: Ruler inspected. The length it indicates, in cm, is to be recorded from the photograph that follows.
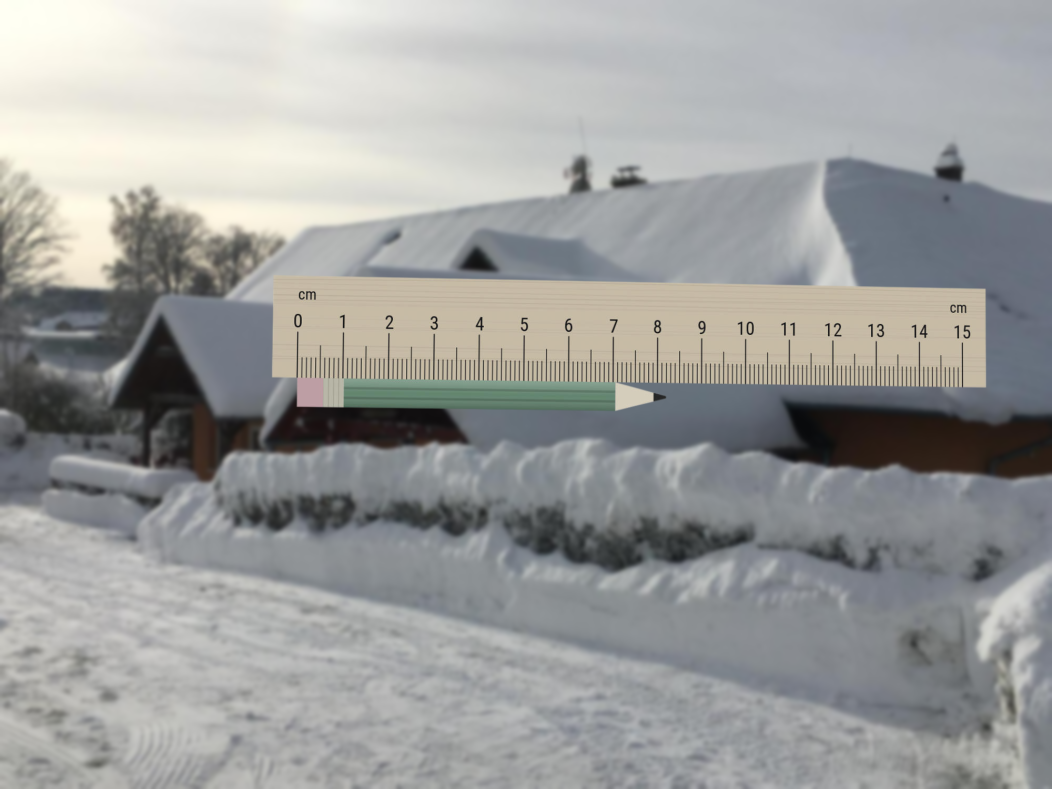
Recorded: 8.2 cm
